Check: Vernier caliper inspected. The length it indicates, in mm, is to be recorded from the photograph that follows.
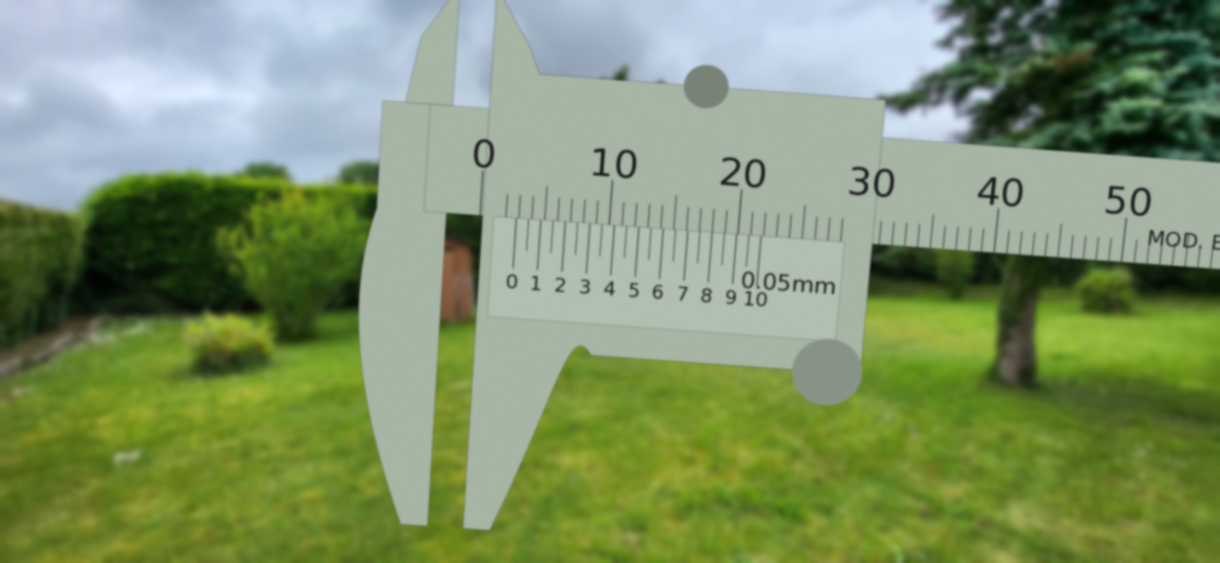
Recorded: 2.8 mm
